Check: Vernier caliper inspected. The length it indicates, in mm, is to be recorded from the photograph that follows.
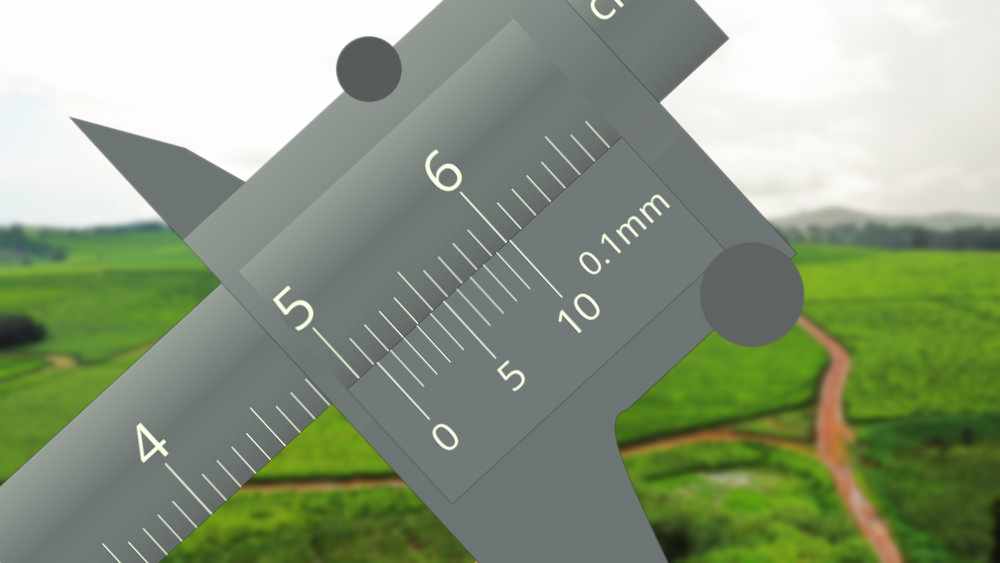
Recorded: 51.2 mm
